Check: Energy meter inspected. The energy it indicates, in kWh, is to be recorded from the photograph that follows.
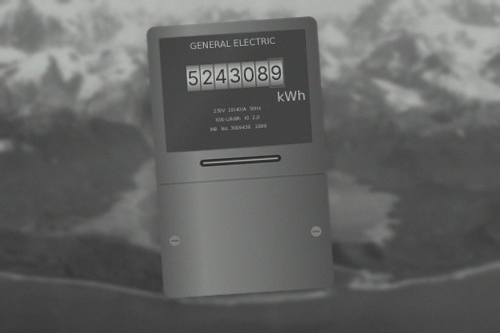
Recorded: 524308.9 kWh
